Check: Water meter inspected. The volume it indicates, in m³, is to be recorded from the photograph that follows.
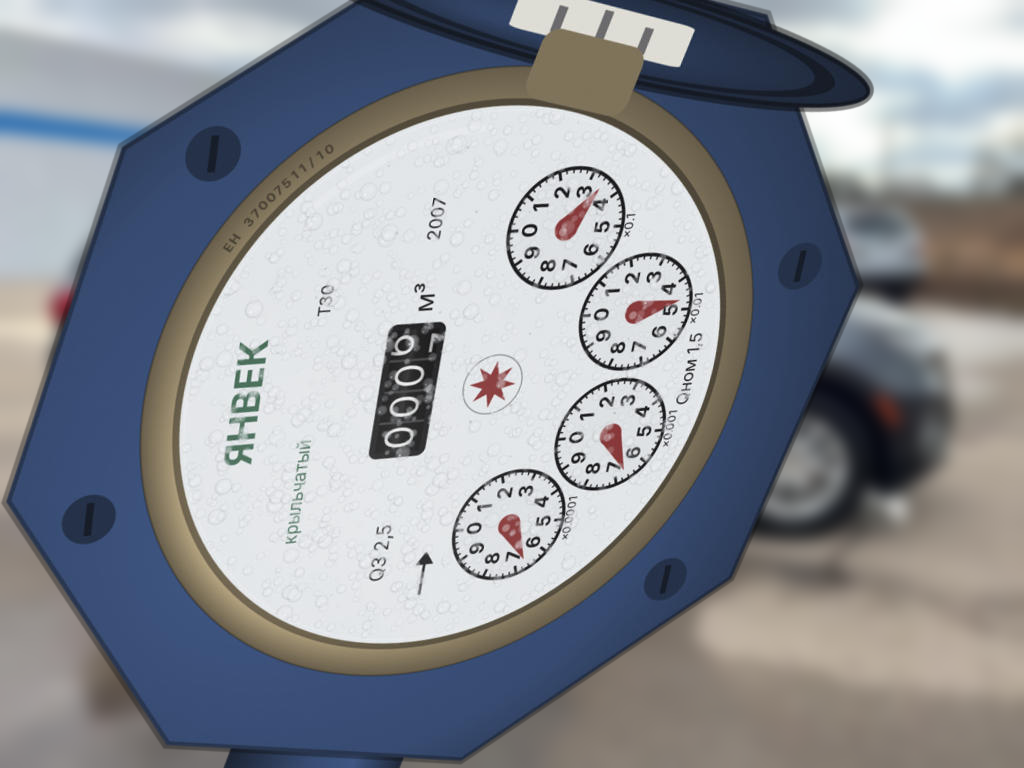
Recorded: 6.3466 m³
